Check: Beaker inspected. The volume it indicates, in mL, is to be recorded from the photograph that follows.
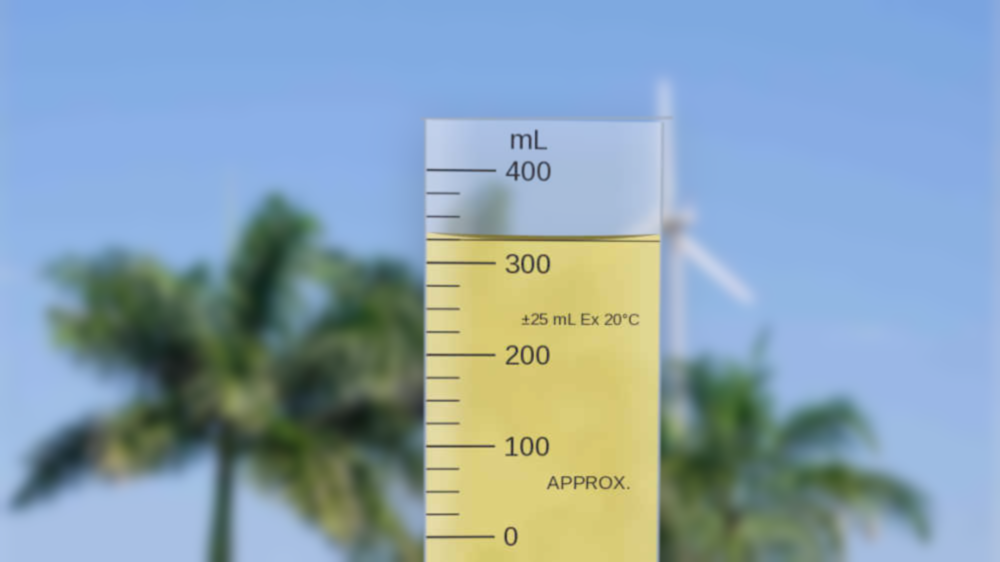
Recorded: 325 mL
